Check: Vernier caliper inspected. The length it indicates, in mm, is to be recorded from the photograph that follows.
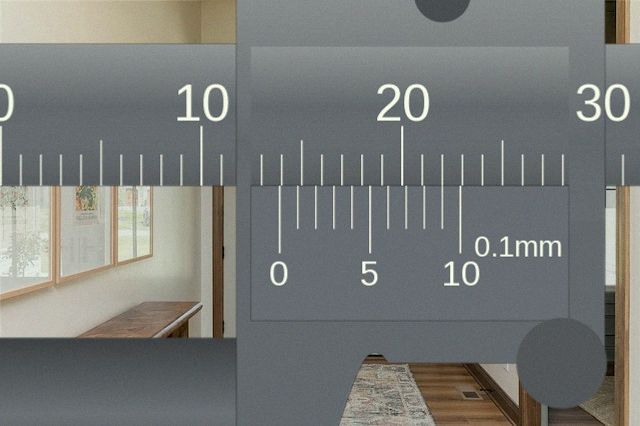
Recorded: 13.9 mm
